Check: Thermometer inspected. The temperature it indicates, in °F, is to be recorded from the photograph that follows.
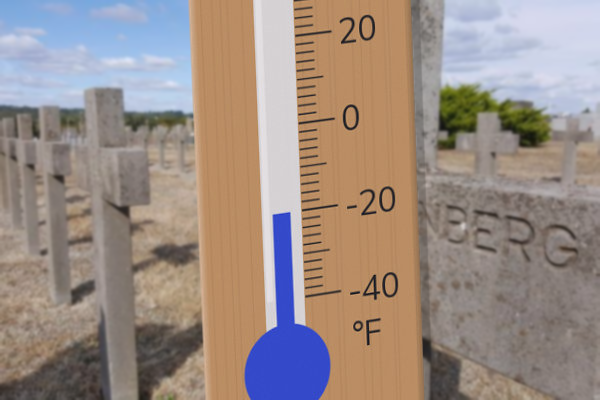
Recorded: -20 °F
